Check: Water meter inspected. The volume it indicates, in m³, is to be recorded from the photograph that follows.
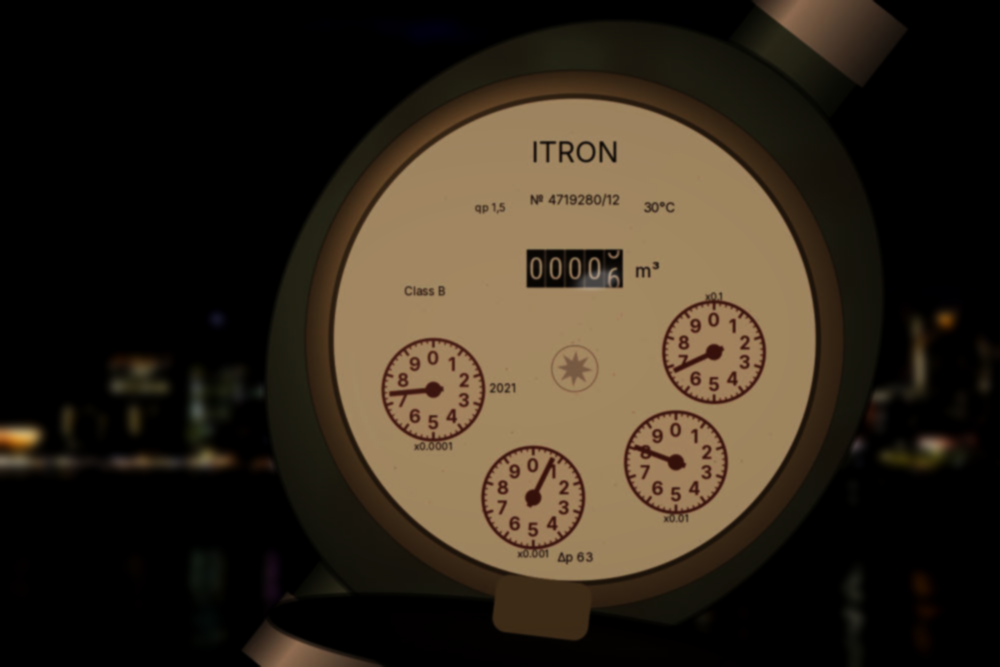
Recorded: 5.6807 m³
